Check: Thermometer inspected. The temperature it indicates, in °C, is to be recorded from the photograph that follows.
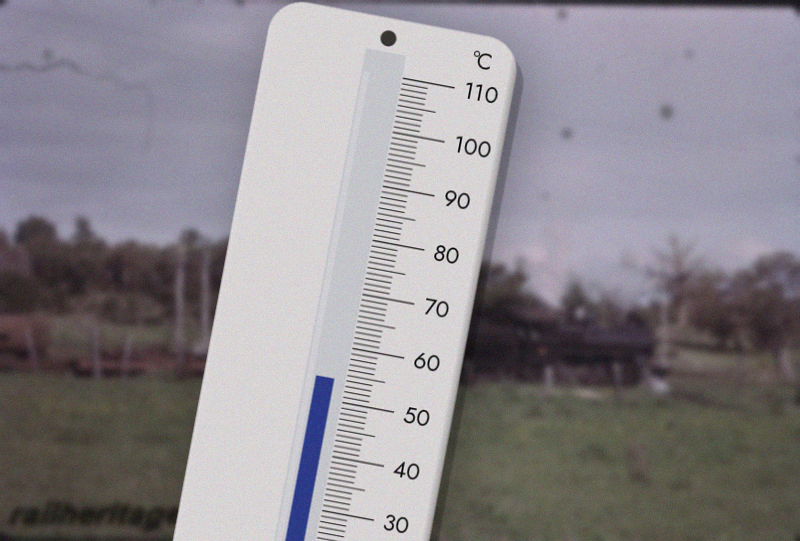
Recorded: 54 °C
